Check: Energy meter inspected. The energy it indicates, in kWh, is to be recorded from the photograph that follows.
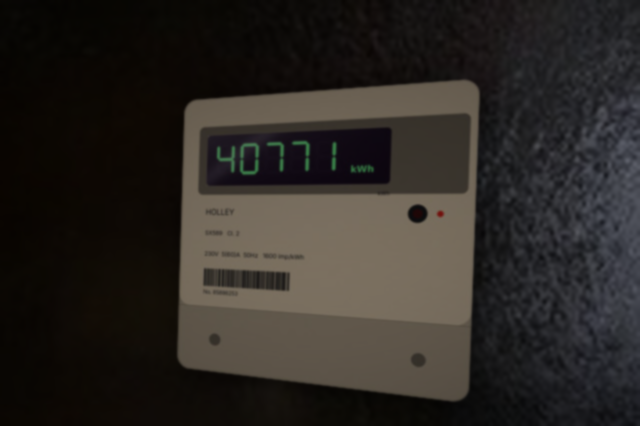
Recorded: 40771 kWh
